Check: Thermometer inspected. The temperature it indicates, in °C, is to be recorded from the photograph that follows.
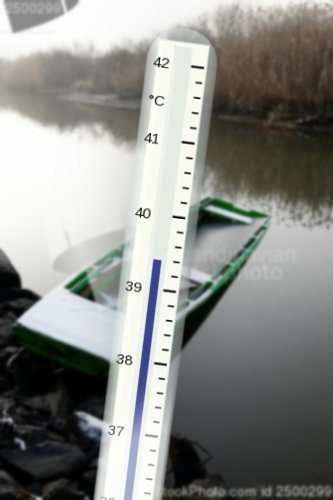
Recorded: 39.4 °C
